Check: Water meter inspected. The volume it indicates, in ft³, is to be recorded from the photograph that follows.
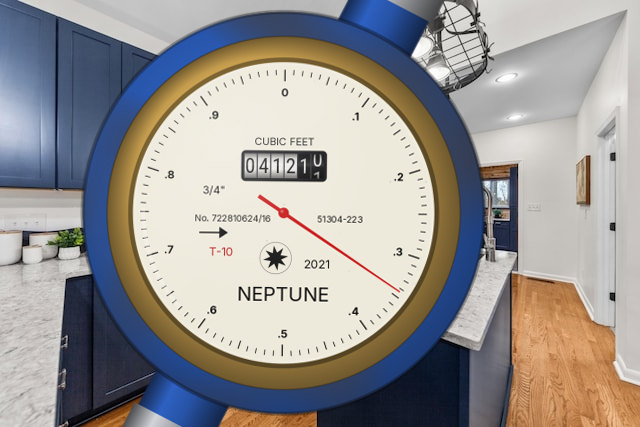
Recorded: 41210.34 ft³
